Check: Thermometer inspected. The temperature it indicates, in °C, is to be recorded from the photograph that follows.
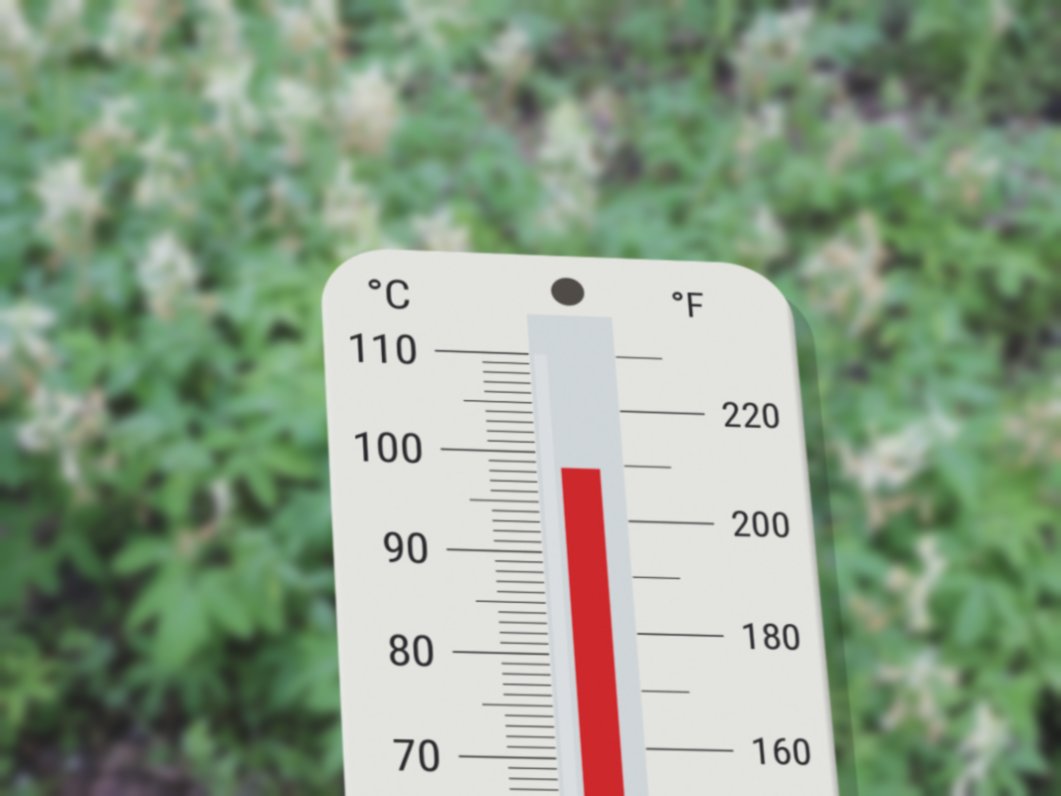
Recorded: 98.5 °C
